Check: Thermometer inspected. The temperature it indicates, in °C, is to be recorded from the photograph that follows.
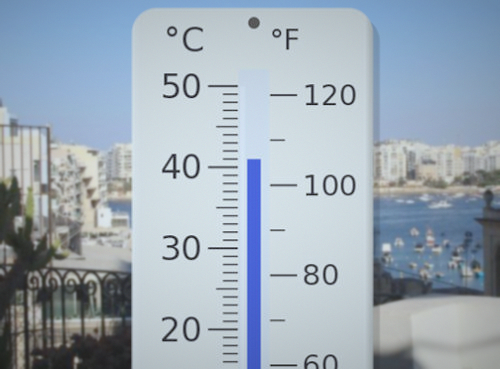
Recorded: 41 °C
